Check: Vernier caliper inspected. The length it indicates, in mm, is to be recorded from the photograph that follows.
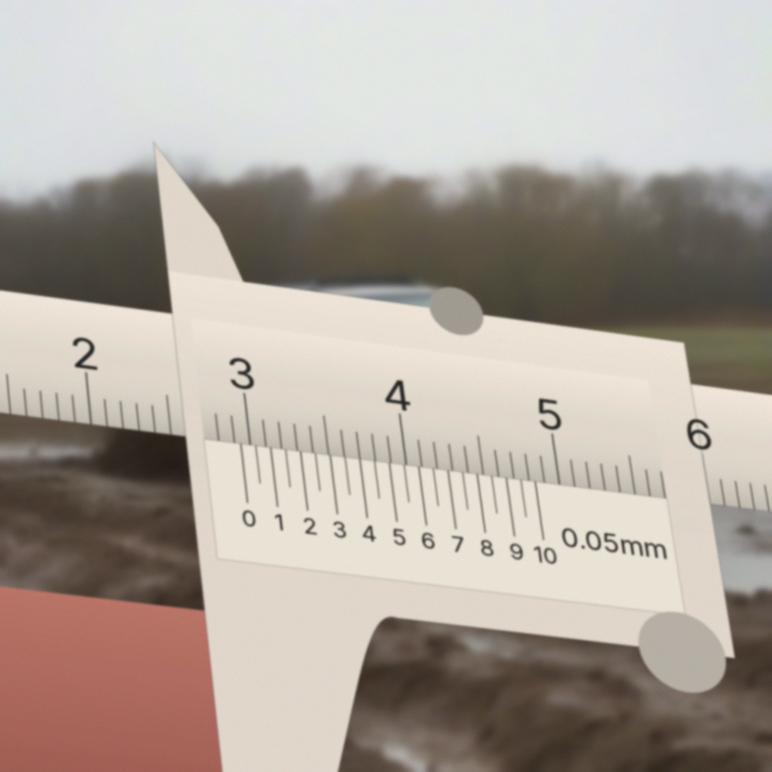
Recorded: 29.4 mm
